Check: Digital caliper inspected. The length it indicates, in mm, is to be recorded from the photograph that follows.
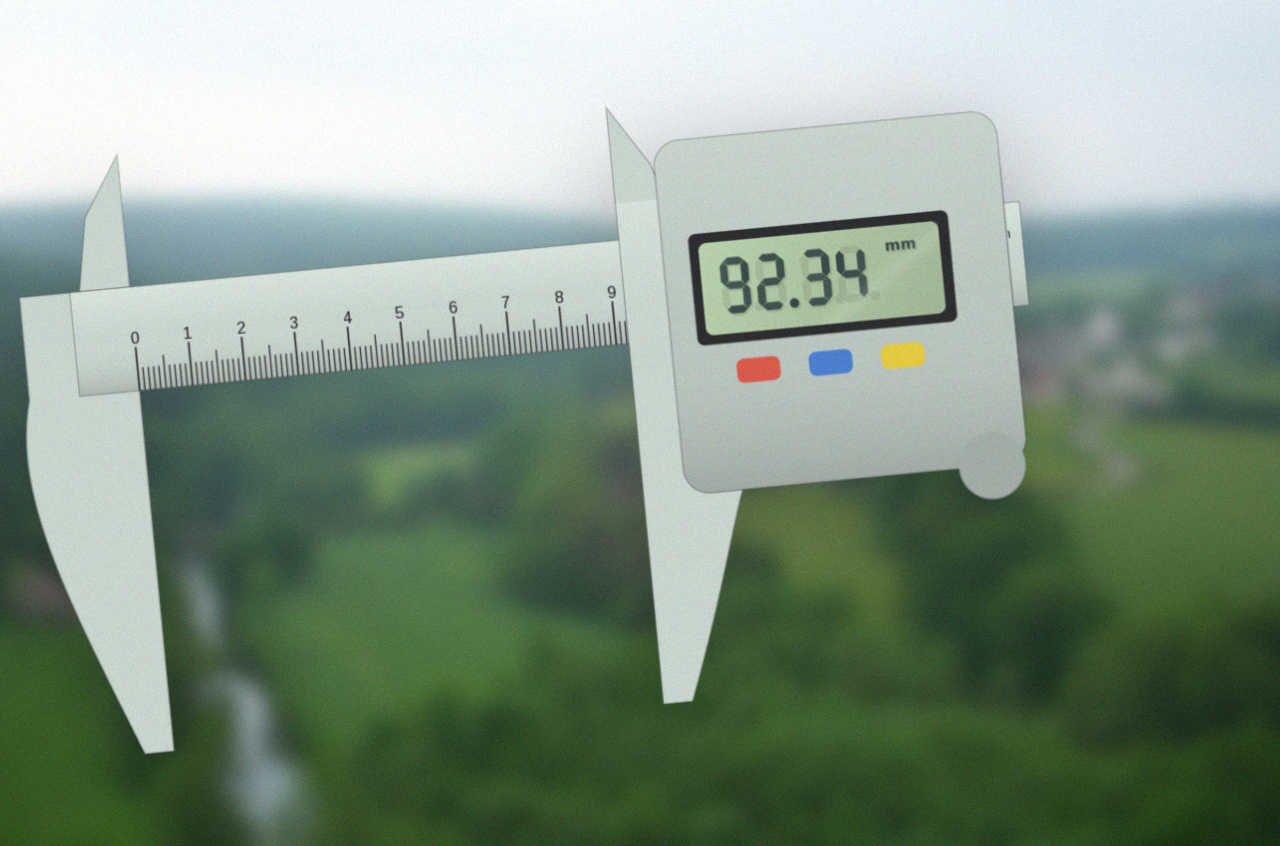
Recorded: 92.34 mm
